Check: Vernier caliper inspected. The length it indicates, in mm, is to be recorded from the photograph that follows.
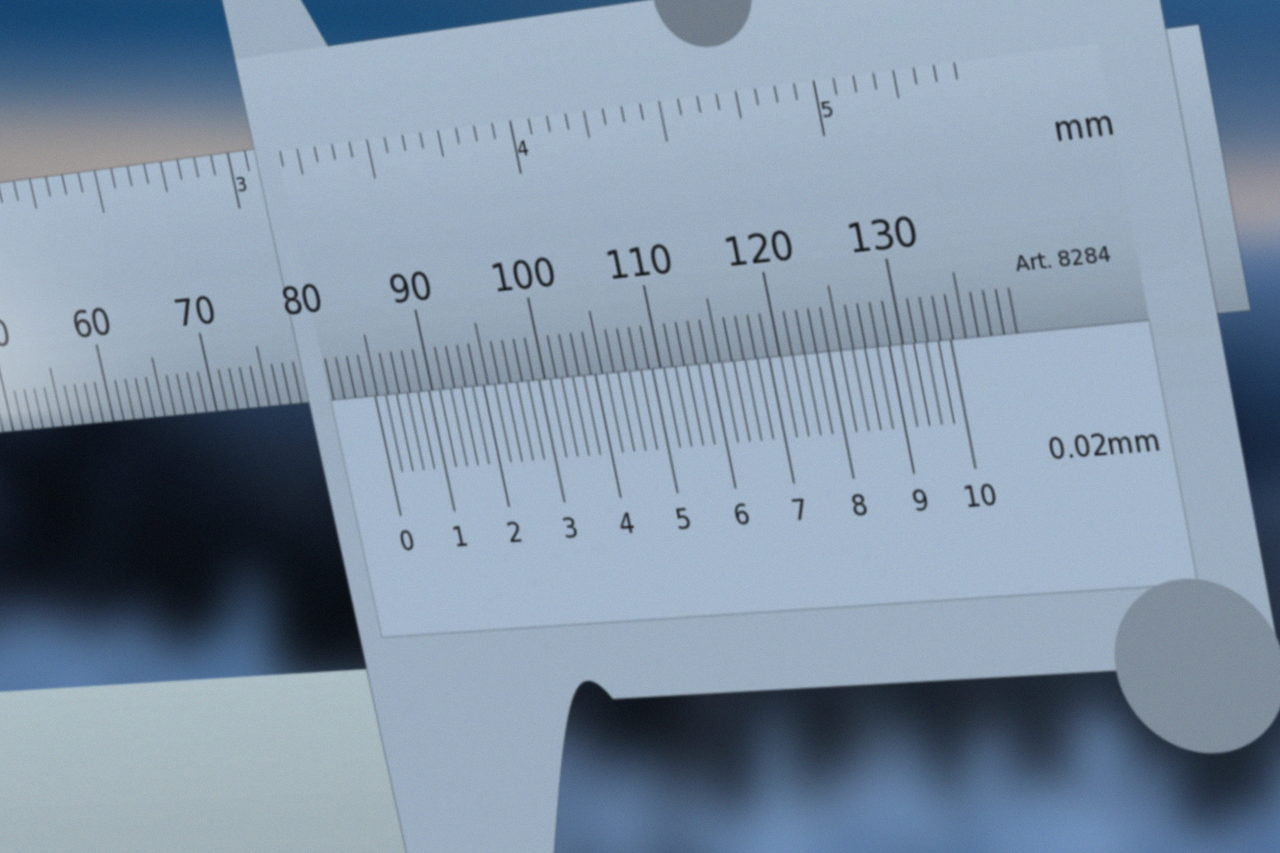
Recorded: 84.8 mm
